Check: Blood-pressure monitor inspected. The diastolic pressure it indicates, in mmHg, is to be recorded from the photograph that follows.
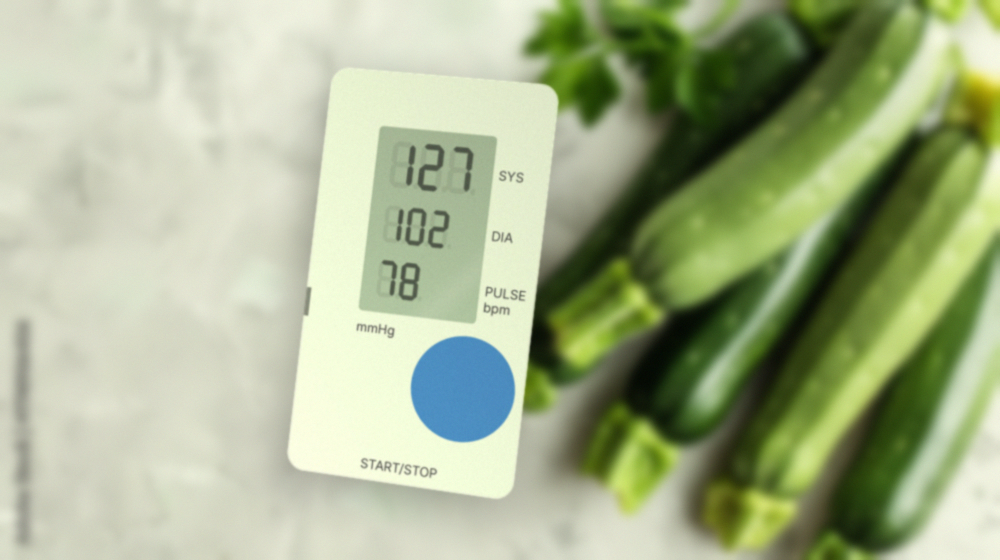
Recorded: 102 mmHg
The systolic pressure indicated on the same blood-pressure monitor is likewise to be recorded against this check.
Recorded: 127 mmHg
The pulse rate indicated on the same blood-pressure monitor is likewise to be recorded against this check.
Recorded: 78 bpm
